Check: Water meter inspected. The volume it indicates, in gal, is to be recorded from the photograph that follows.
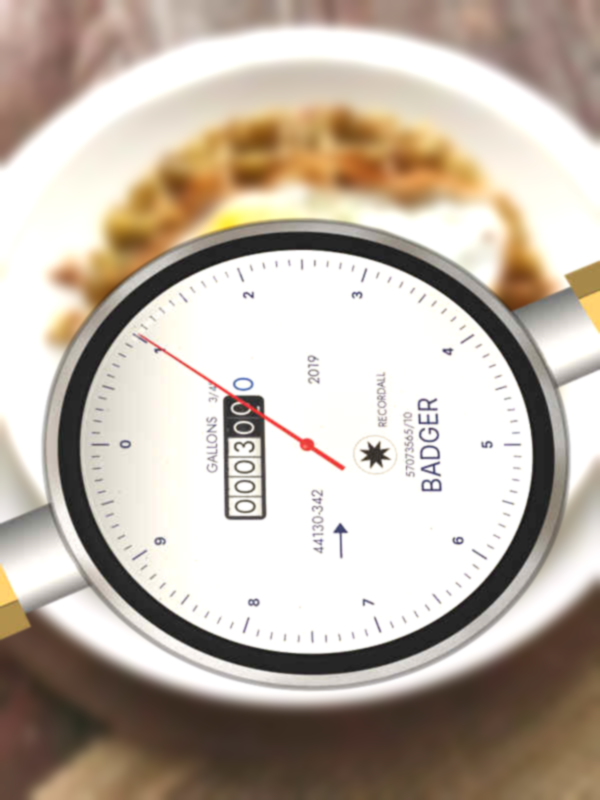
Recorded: 3001.0 gal
